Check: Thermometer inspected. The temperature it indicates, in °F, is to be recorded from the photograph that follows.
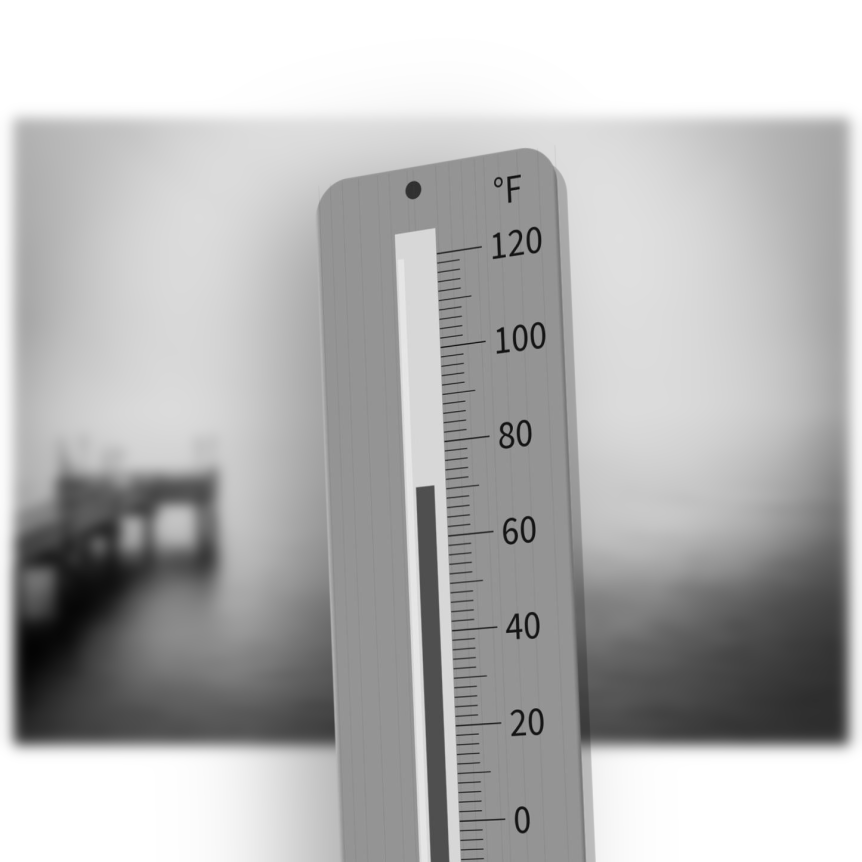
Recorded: 71 °F
